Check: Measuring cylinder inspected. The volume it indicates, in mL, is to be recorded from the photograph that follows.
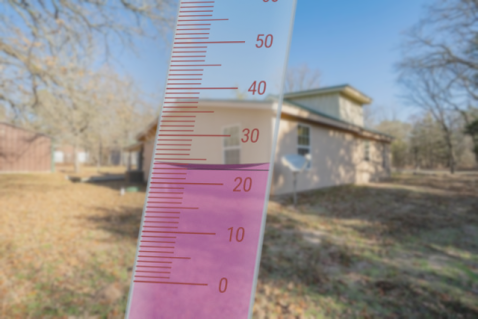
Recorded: 23 mL
